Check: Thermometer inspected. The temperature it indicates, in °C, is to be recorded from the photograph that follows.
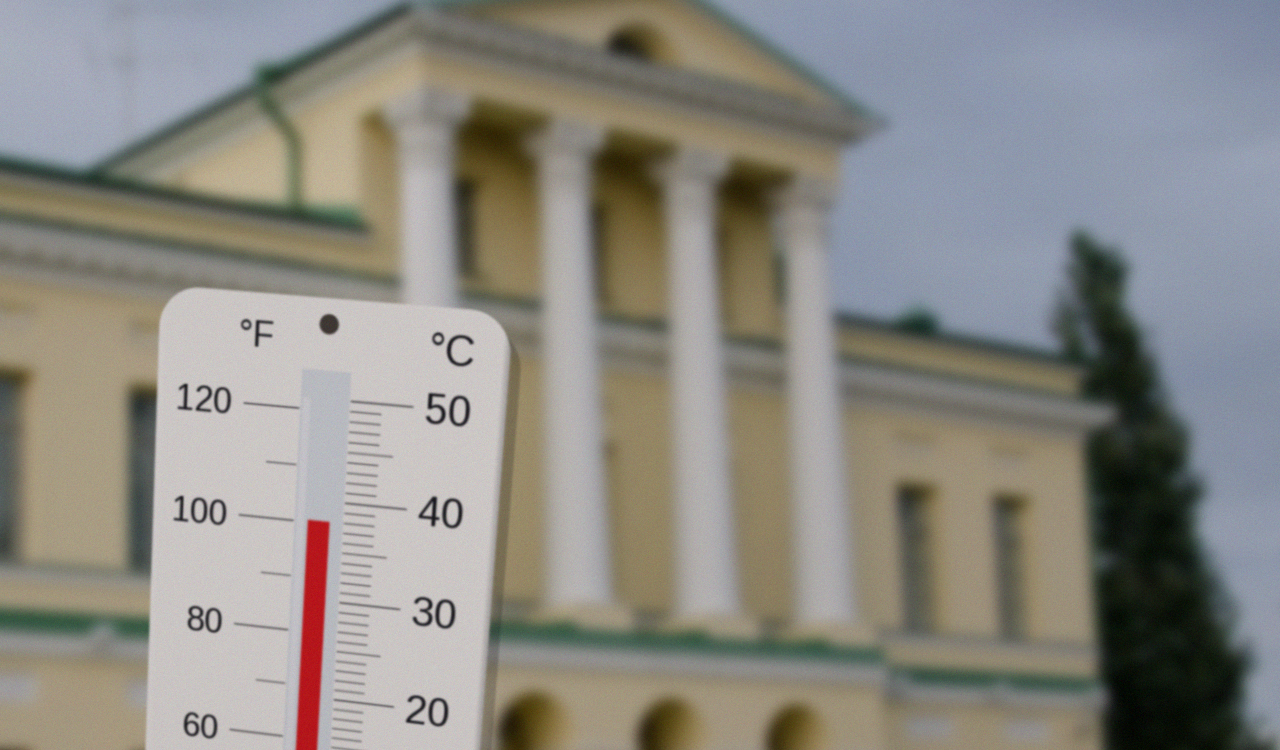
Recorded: 38 °C
